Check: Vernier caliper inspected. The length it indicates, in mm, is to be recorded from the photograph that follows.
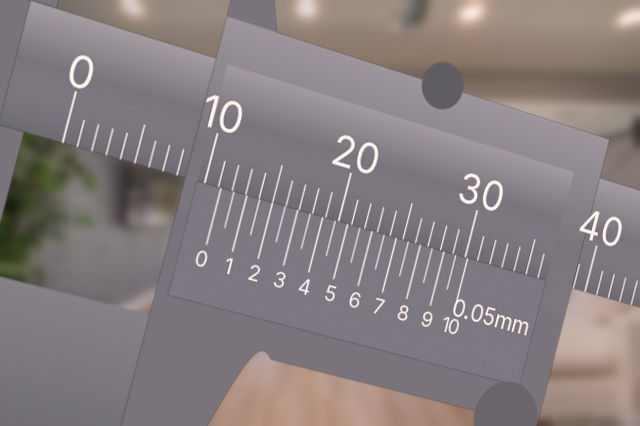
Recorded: 11.2 mm
